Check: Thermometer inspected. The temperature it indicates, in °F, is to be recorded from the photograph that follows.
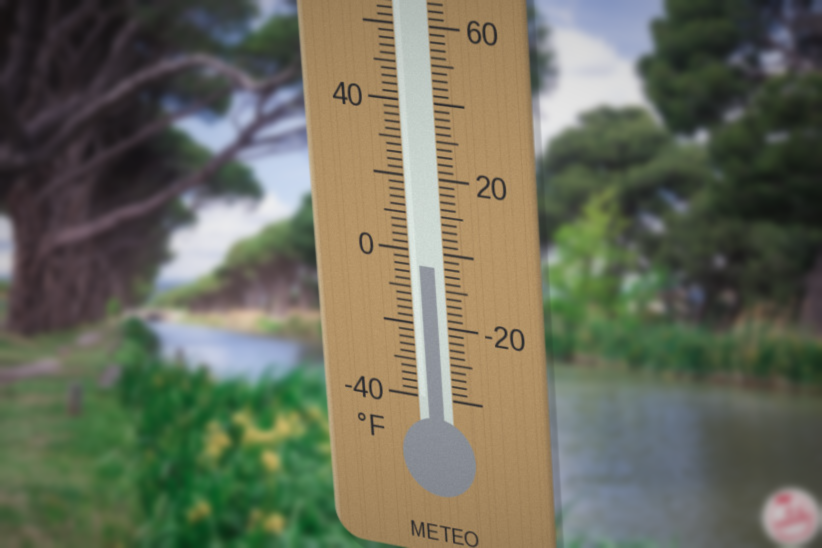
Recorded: -4 °F
